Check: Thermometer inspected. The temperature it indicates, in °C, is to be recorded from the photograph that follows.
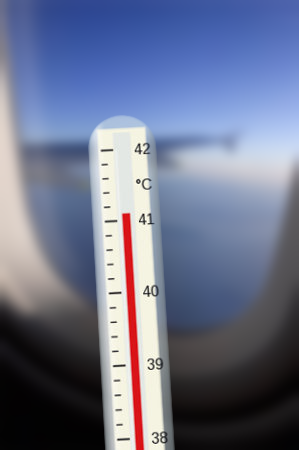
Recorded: 41.1 °C
